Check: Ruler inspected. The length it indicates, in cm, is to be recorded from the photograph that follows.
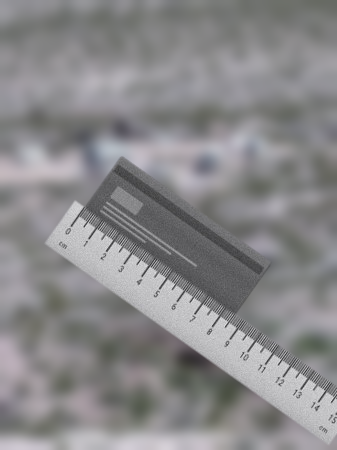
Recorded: 8.5 cm
